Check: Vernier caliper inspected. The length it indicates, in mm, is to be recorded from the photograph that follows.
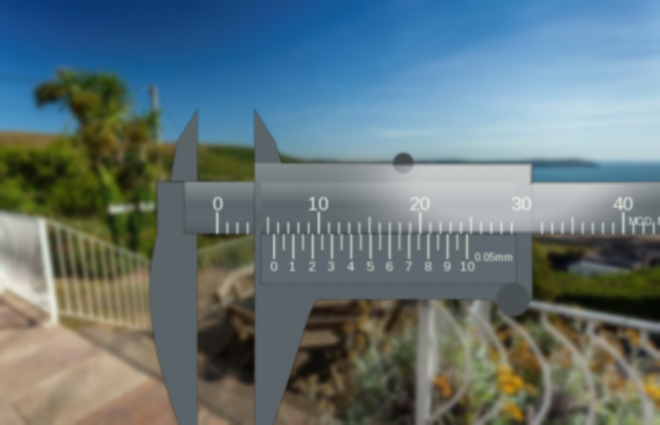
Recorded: 5.6 mm
